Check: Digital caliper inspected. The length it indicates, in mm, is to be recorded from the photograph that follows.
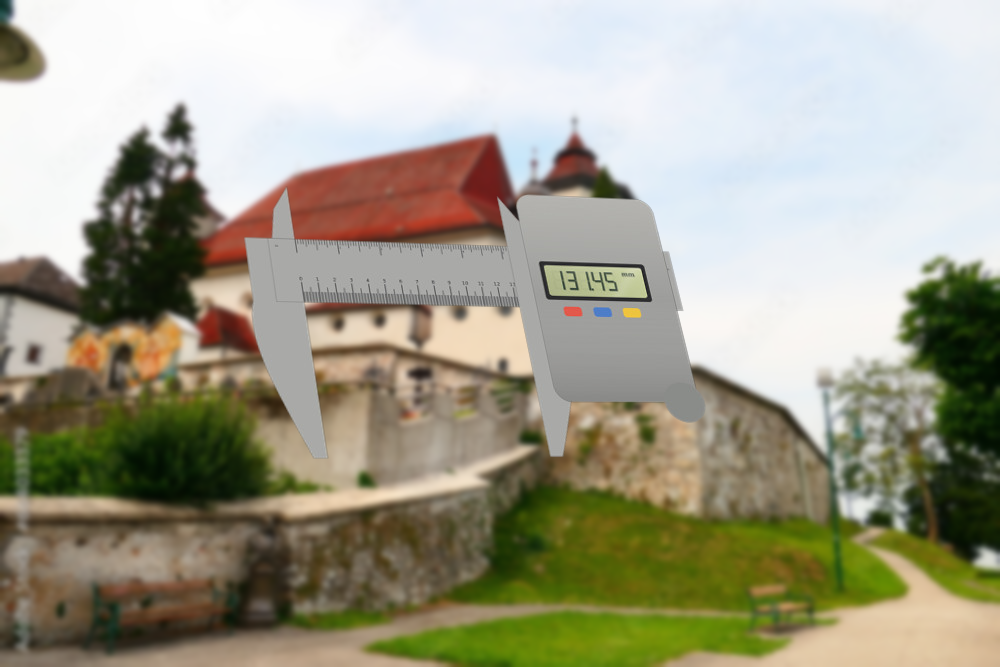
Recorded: 131.45 mm
